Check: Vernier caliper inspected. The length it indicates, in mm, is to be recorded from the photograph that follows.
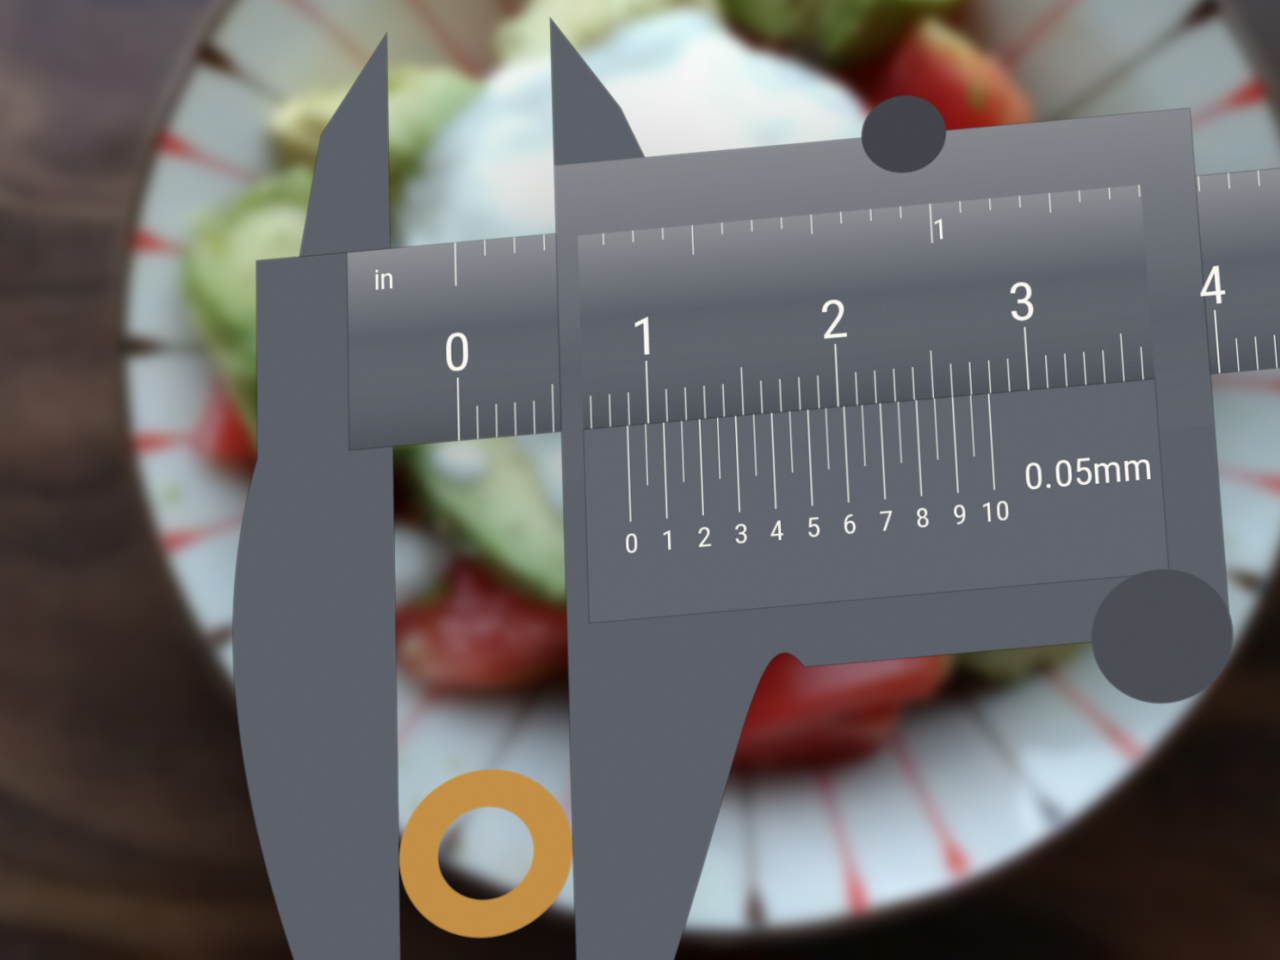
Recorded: 8.9 mm
